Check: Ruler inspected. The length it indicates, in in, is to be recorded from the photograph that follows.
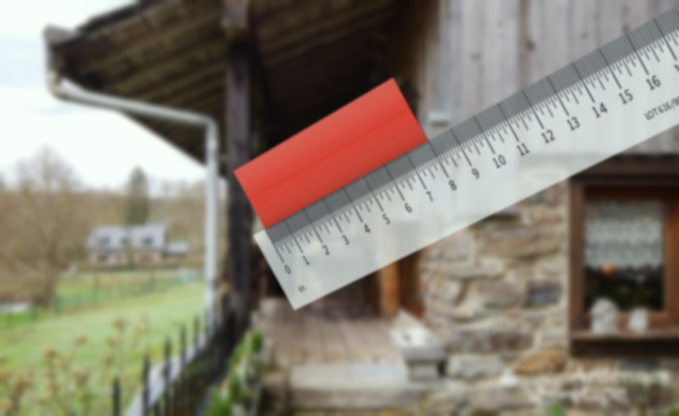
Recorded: 8 in
